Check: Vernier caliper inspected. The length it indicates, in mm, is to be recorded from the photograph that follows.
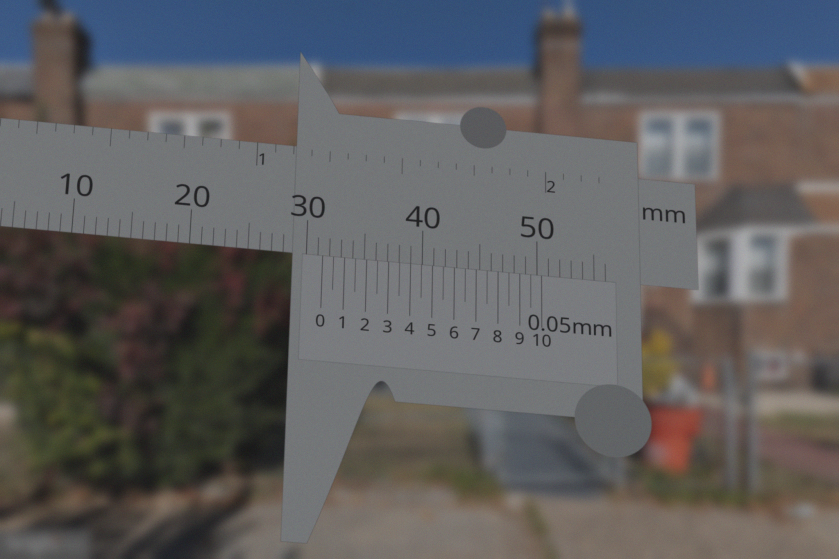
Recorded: 31.4 mm
